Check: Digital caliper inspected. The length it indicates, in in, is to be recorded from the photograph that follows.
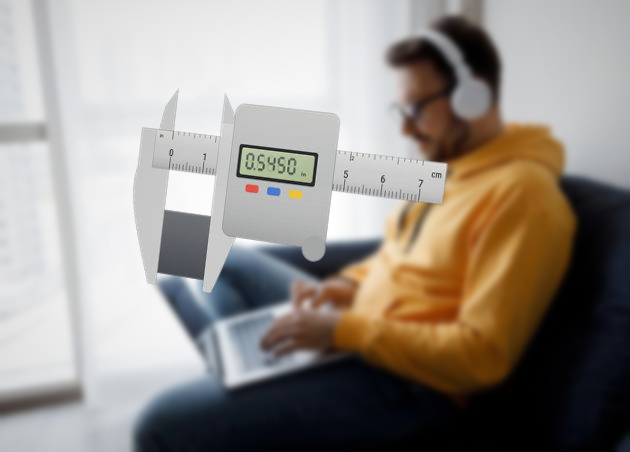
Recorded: 0.5450 in
